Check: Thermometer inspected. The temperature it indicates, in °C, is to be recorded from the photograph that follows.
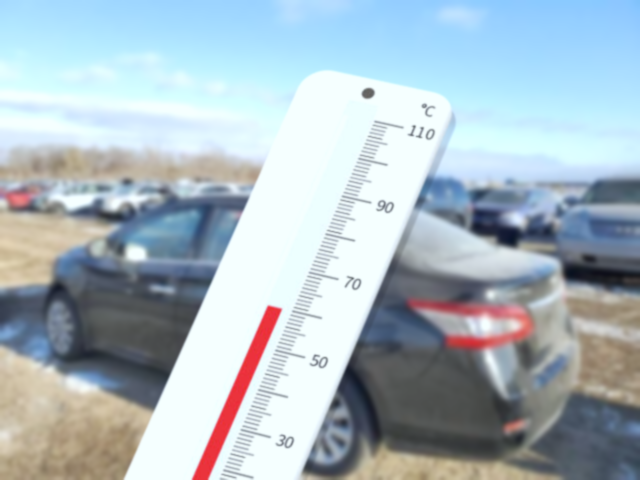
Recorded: 60 °C
